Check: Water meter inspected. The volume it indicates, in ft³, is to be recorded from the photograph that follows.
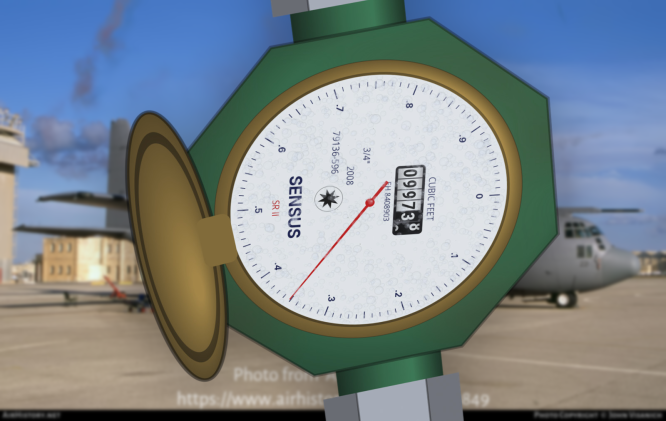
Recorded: 99738.35 ft³
